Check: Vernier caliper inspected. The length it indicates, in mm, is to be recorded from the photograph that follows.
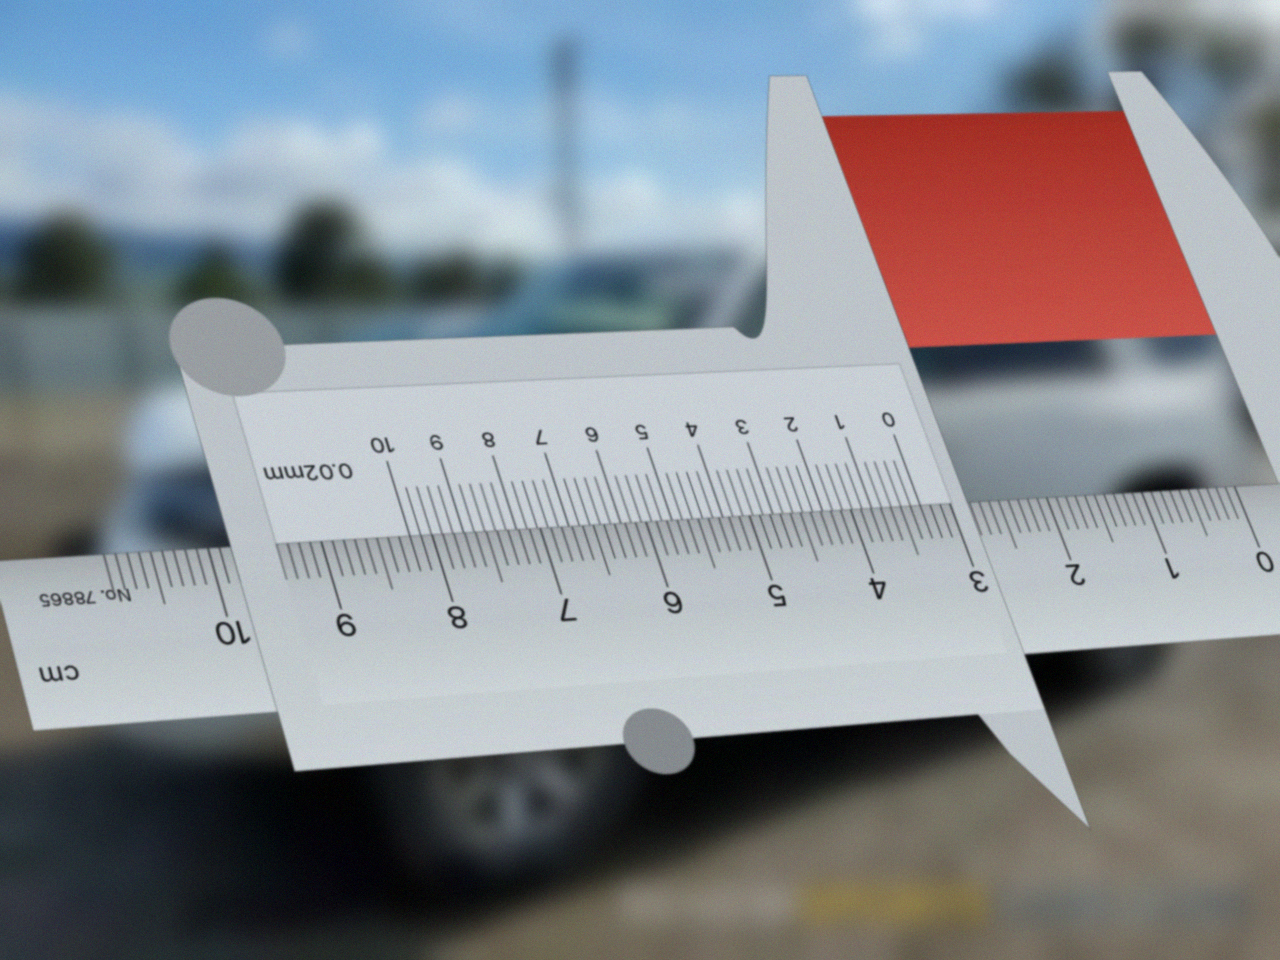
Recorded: 33.0 mm
